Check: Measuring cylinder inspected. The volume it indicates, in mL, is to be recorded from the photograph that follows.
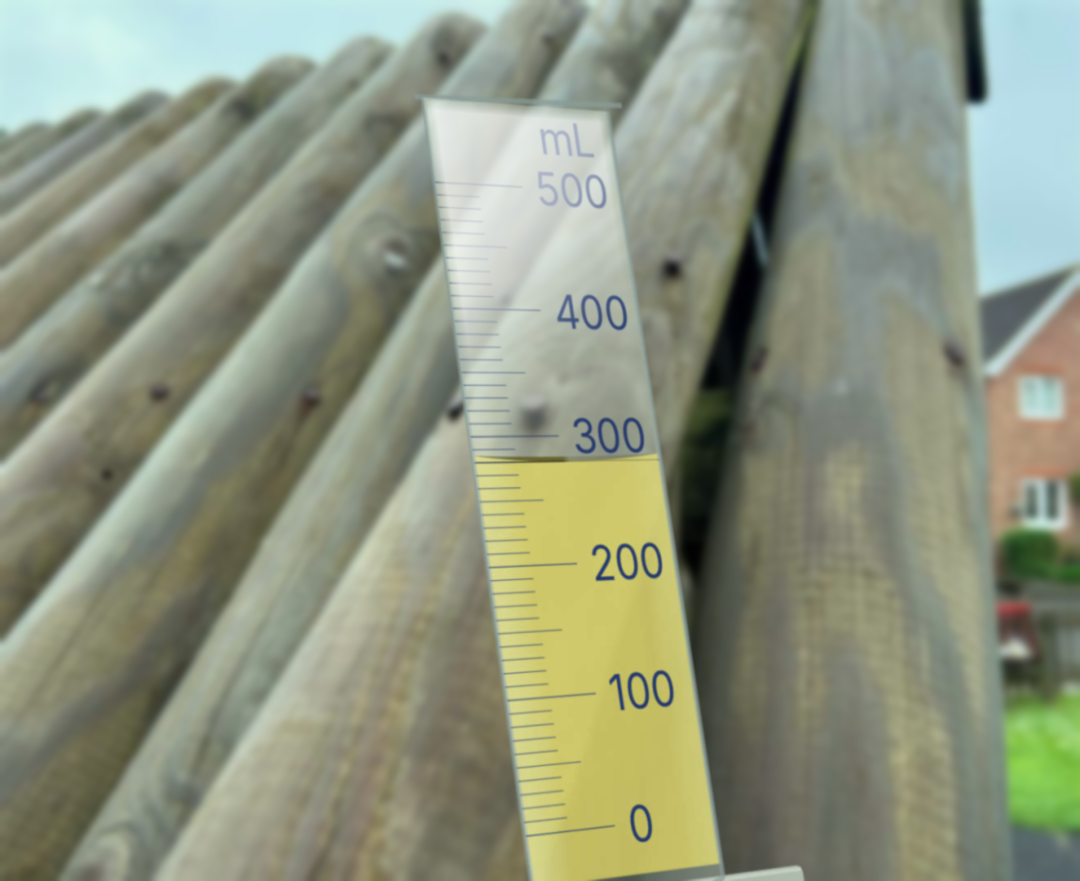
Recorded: 280 mL
